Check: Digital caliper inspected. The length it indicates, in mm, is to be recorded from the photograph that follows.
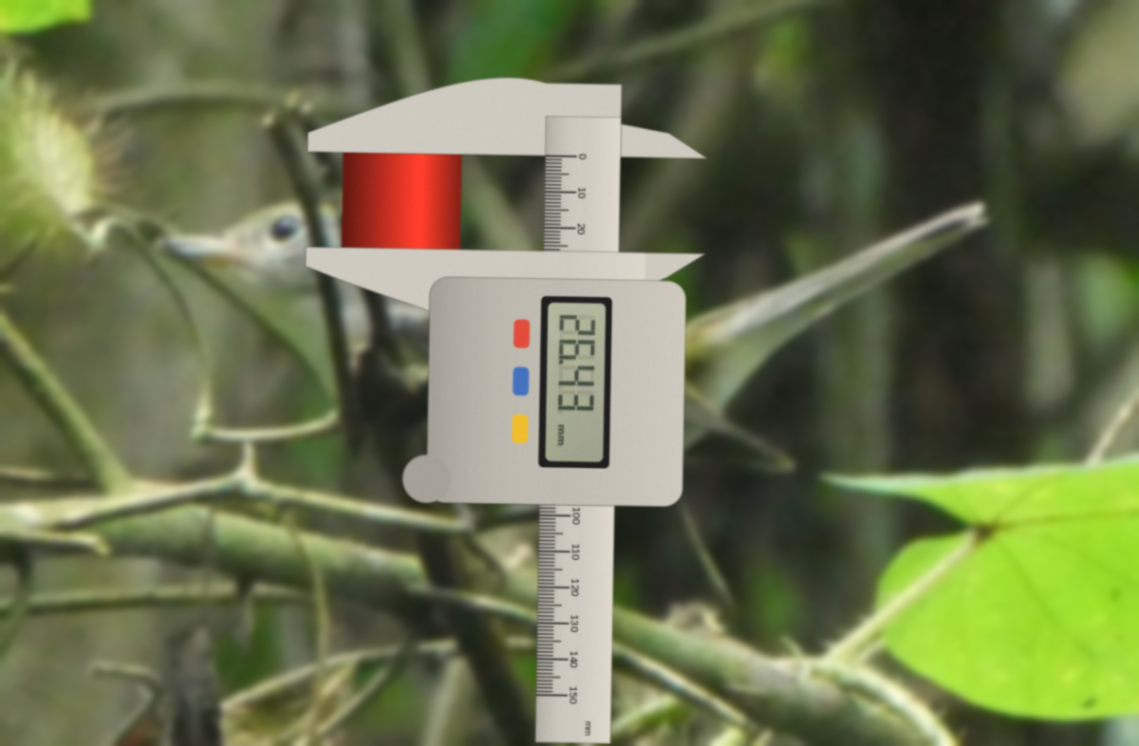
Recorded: 26.43 mm
